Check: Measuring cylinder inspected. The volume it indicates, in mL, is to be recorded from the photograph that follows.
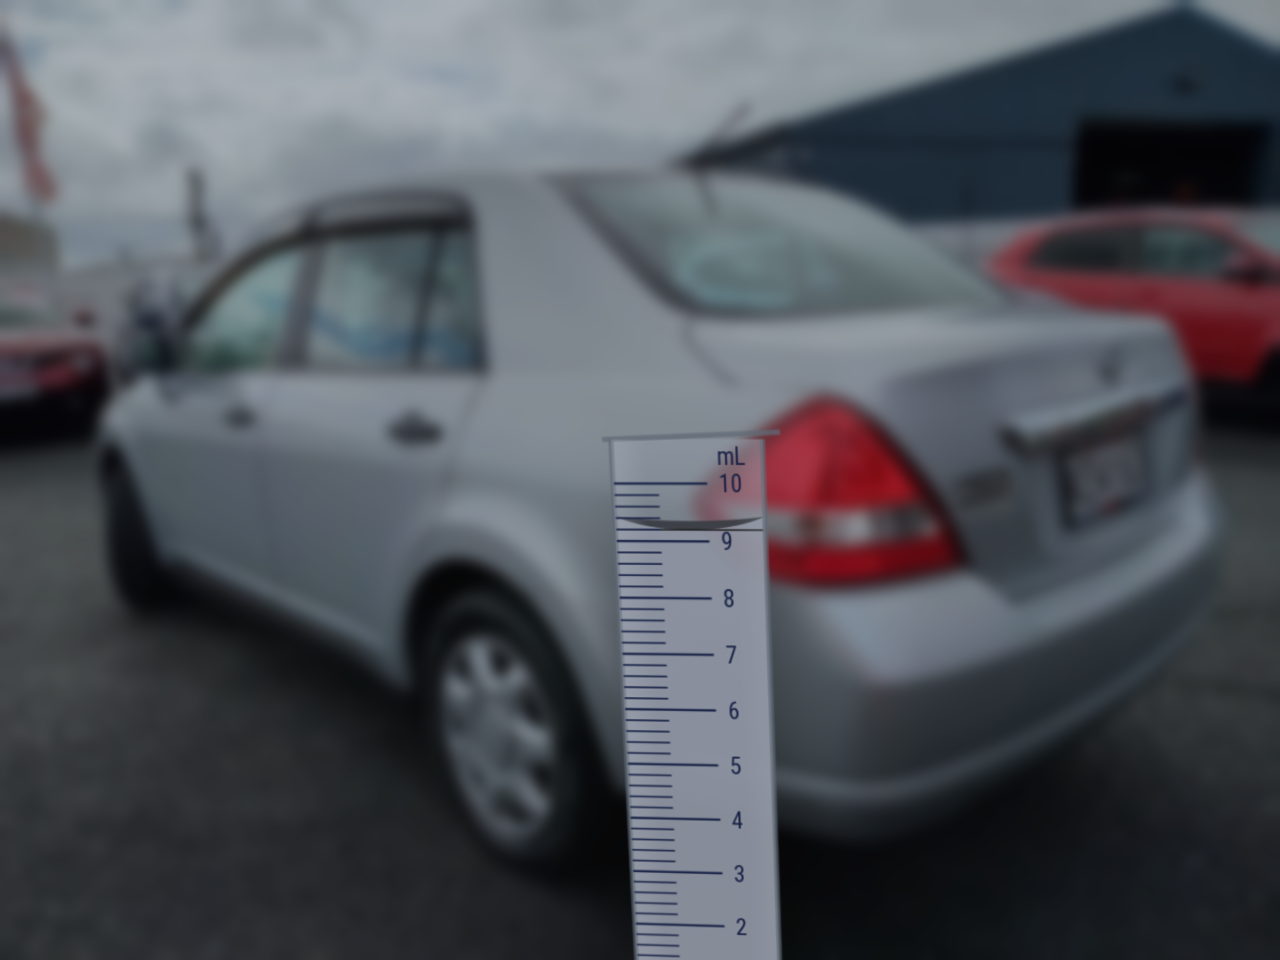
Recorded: 9.2 mL
